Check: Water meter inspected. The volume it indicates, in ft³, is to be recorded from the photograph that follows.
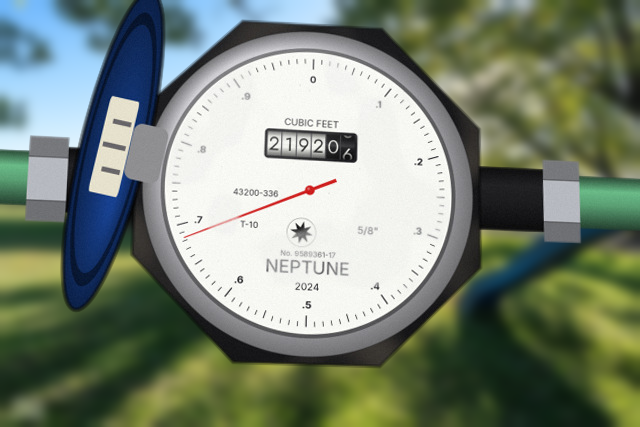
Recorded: 219205.68 ft³
